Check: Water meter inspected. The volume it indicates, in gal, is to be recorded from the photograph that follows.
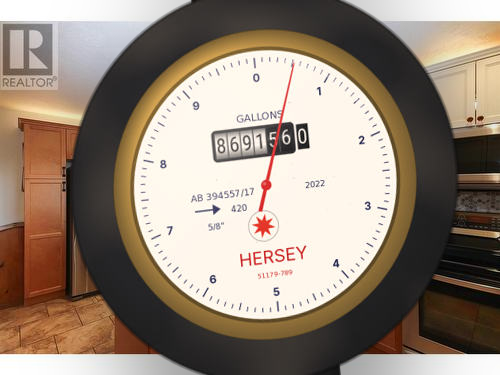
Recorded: 8691560.5 gal
